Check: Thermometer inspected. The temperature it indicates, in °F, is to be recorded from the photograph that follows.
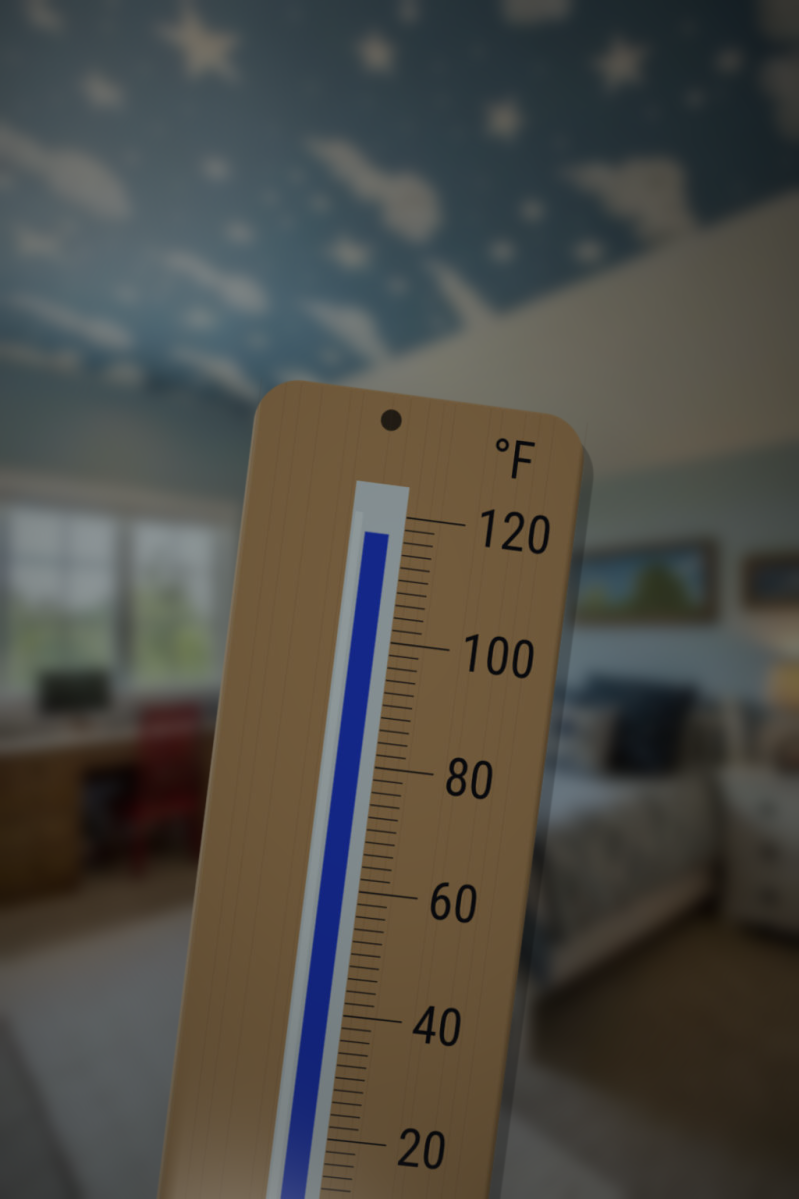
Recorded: 117 °F
